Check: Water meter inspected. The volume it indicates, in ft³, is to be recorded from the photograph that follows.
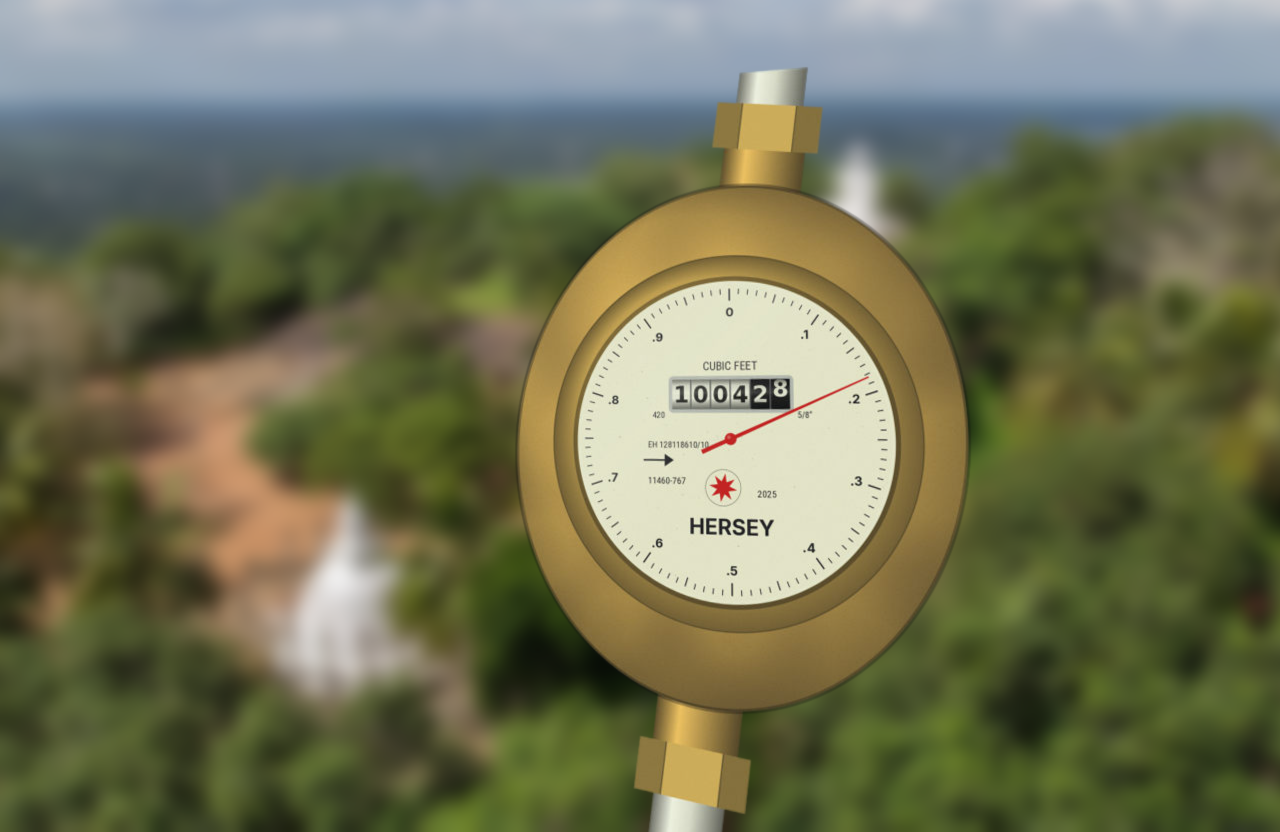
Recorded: 100428.18 ft³
